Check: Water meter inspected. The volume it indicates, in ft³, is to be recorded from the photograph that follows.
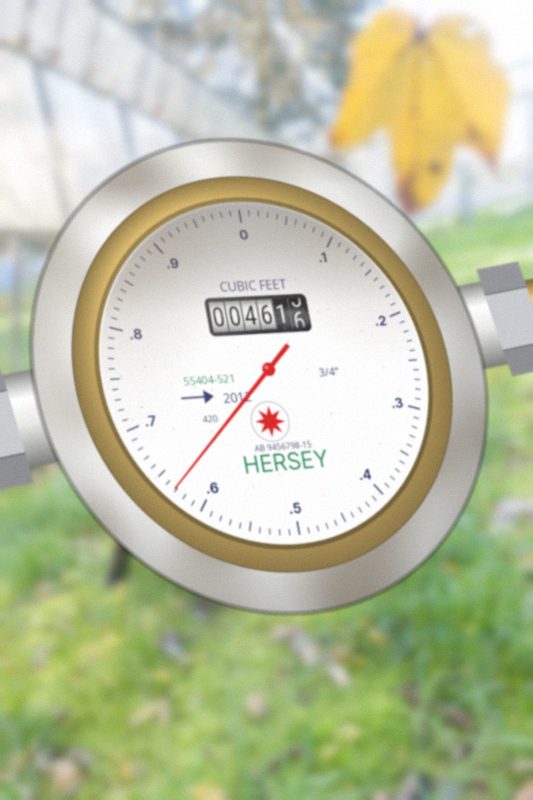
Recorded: 4615.63 ft³
